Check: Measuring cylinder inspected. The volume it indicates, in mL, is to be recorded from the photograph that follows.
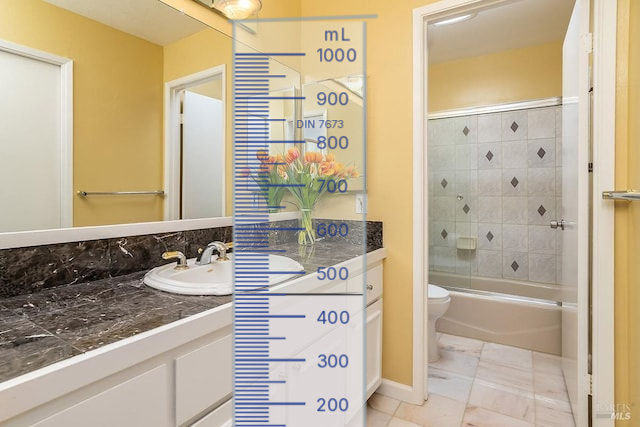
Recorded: 450 mL
